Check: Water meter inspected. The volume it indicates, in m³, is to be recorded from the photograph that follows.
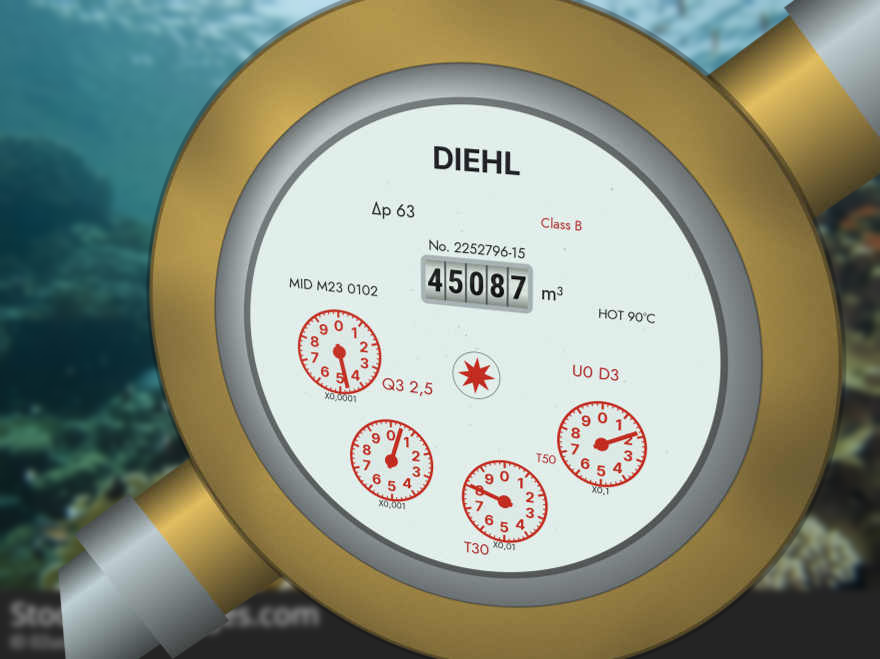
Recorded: 45087.1804 m³
